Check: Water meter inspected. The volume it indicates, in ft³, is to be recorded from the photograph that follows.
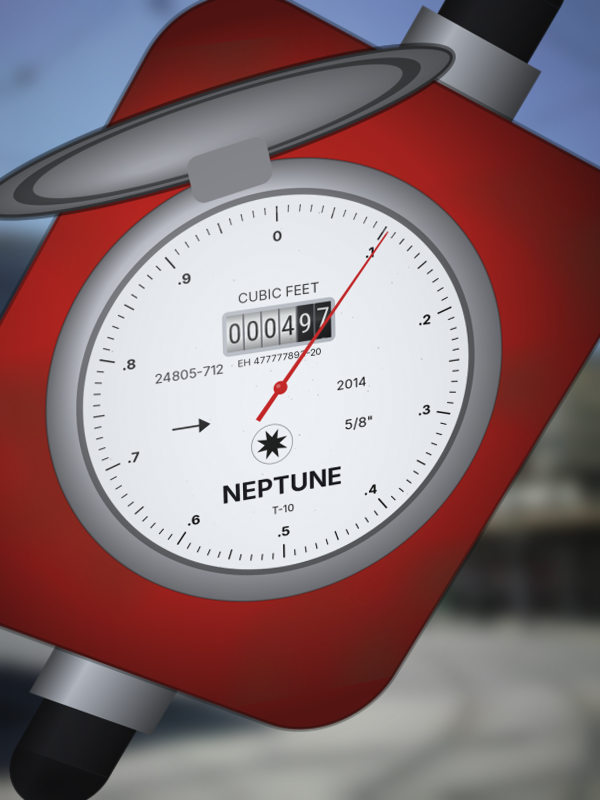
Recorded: 497.10 ft³
